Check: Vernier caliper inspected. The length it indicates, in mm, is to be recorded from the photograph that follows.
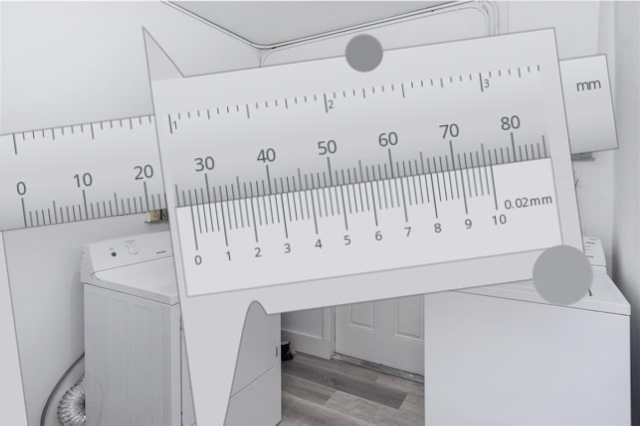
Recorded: 27.0 mm
